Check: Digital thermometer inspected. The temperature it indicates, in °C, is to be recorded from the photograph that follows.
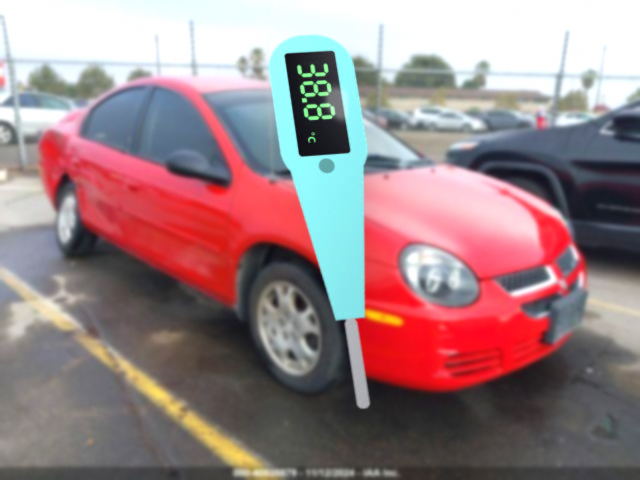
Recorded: 38.8 °C
